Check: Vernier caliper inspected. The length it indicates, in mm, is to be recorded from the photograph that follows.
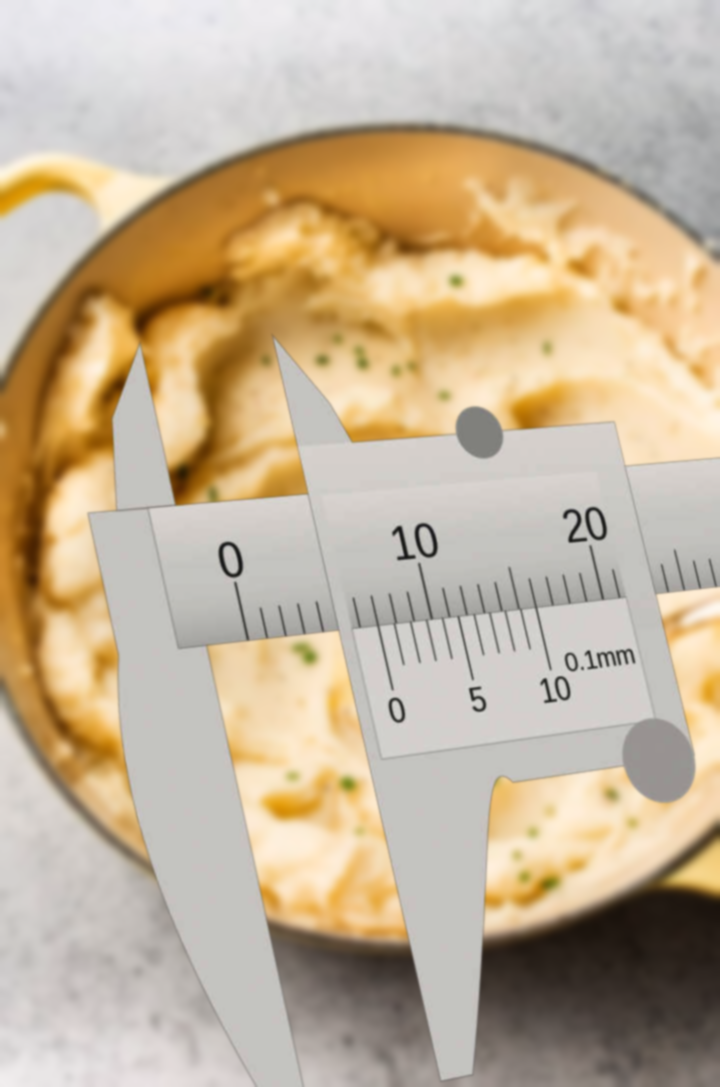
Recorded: 7.0 mm
